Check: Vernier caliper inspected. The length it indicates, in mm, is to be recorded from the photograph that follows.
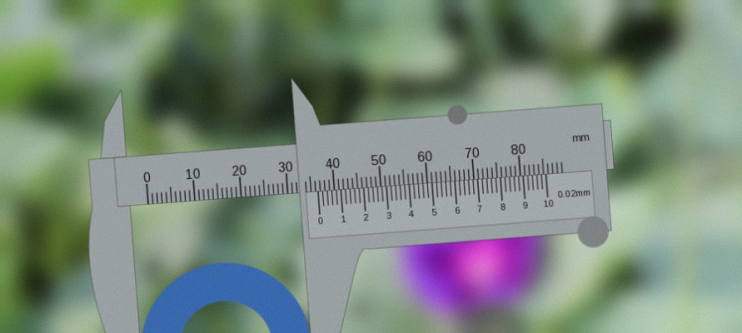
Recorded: 36.5 mm
